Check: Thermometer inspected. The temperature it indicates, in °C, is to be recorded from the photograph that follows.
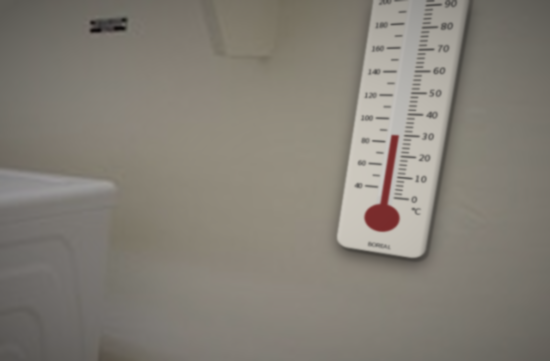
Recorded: 30 °C
